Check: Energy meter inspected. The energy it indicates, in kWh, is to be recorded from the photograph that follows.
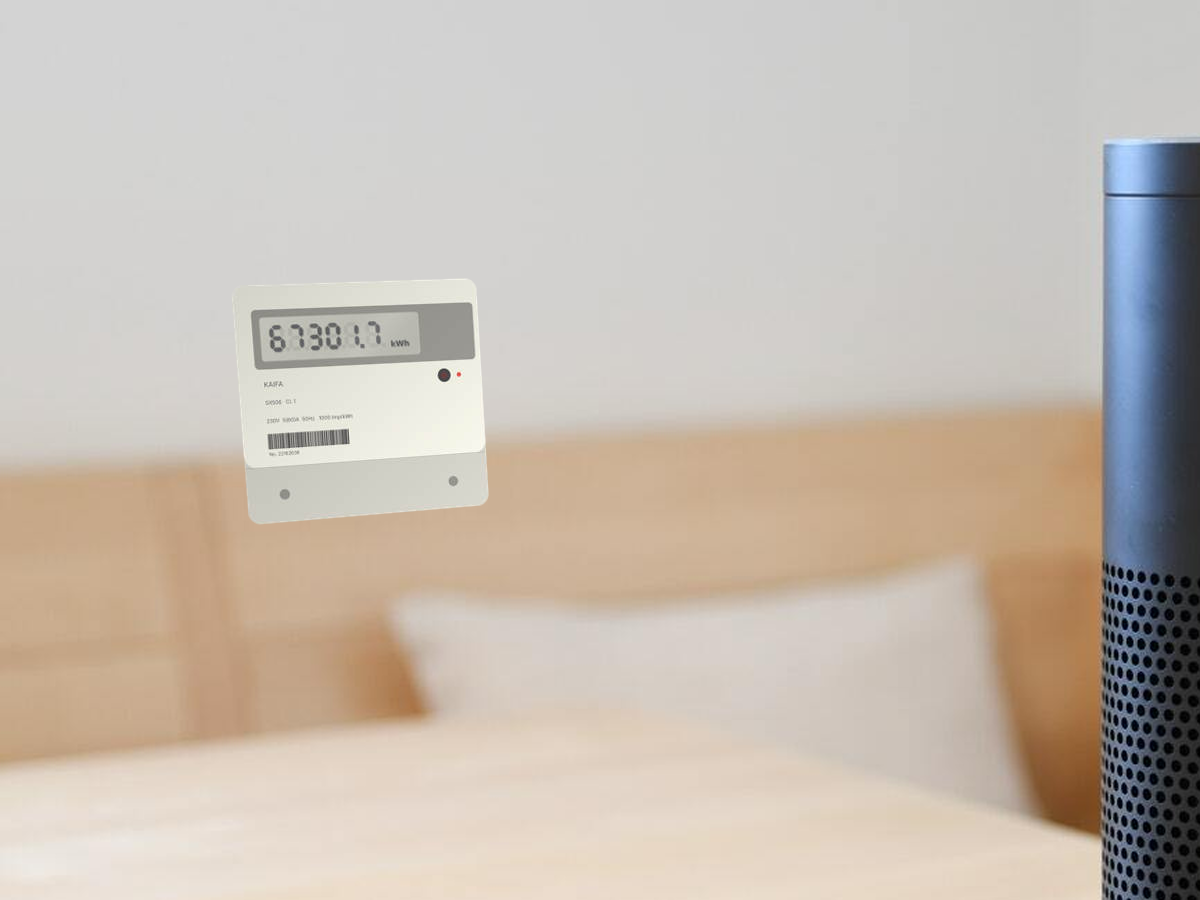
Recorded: 67301.7 kWh
